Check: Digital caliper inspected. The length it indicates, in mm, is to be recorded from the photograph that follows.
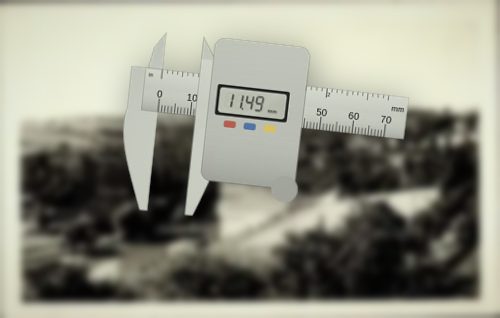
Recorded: 11.49 mm
